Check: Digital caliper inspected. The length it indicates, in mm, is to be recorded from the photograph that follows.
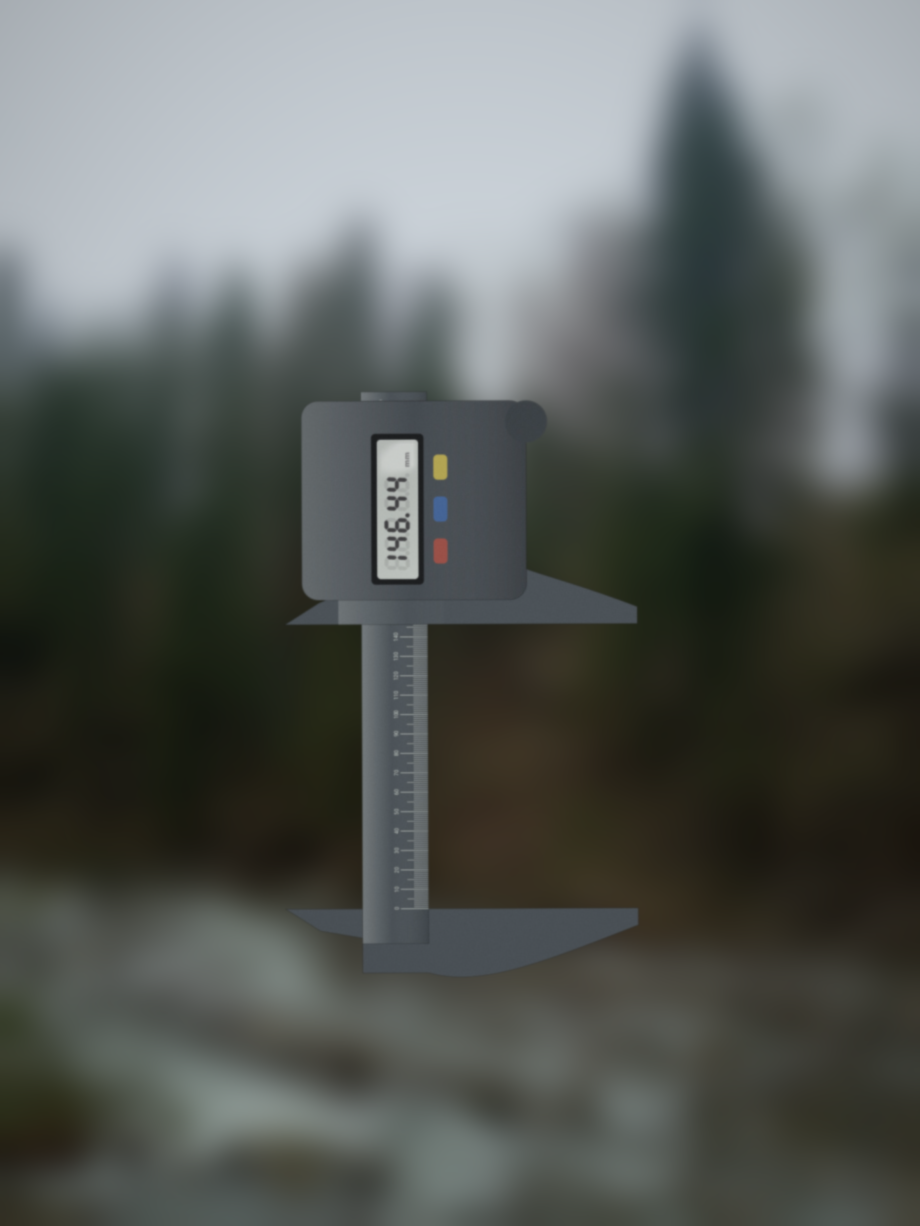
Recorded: 146.44 mm
